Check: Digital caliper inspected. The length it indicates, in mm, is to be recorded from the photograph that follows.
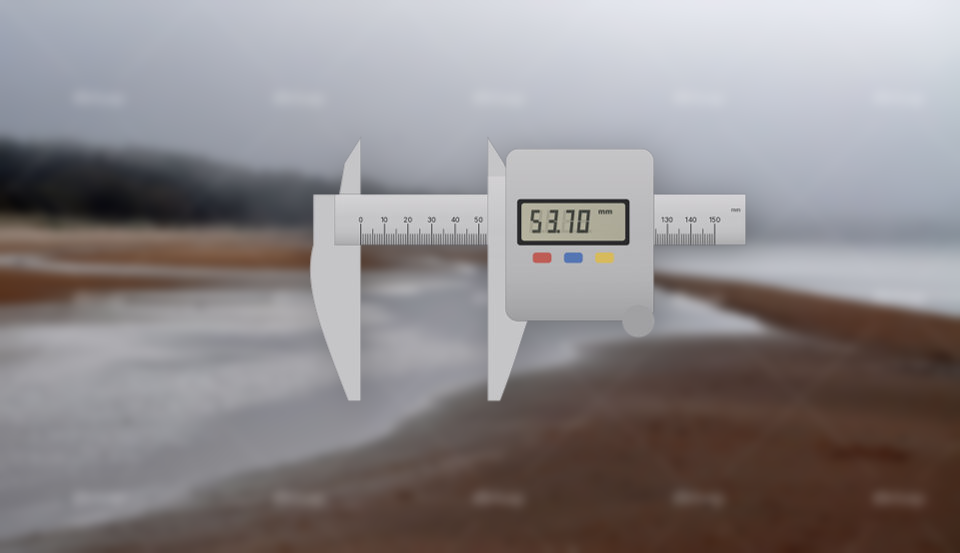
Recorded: 53.70 mm
